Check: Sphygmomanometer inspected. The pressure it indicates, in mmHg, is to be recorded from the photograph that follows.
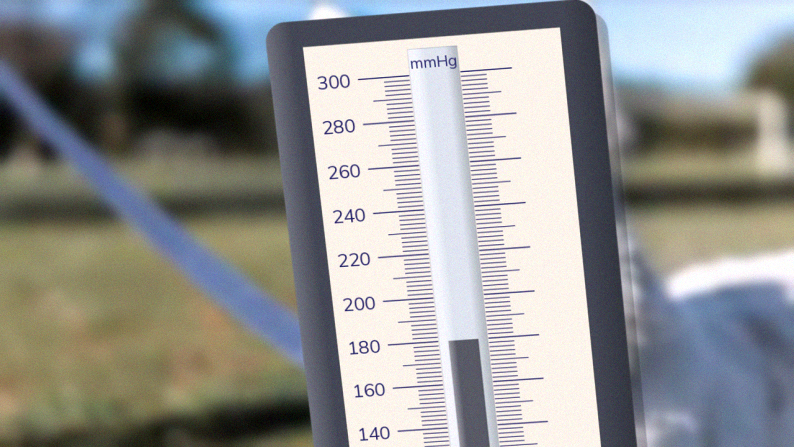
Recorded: 180 mmHg
